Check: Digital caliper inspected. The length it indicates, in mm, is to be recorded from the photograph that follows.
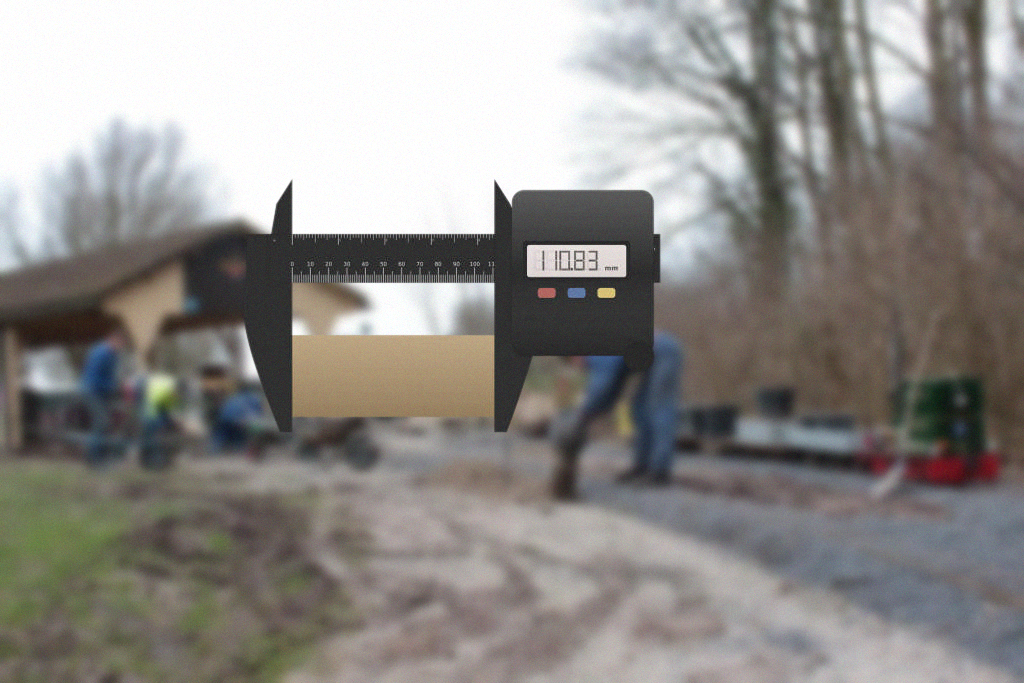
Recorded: 110.83 mm
